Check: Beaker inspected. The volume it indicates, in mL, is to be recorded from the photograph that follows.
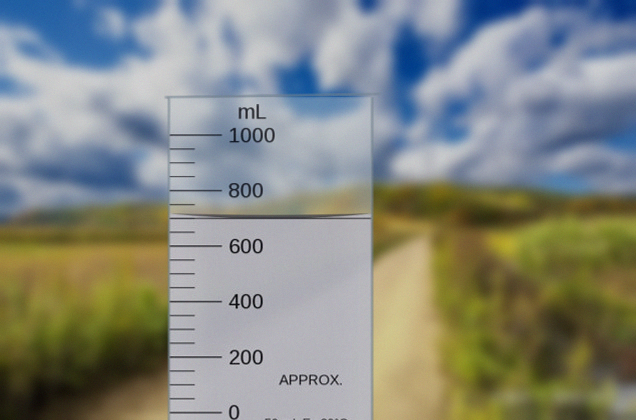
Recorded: 700 mL
